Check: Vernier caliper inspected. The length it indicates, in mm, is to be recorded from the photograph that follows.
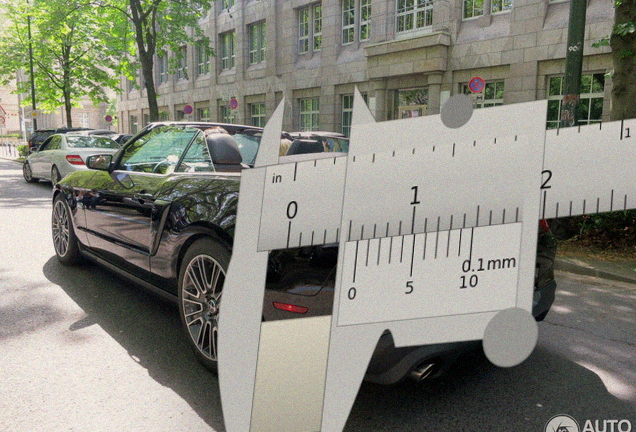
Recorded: 5.7 mm
